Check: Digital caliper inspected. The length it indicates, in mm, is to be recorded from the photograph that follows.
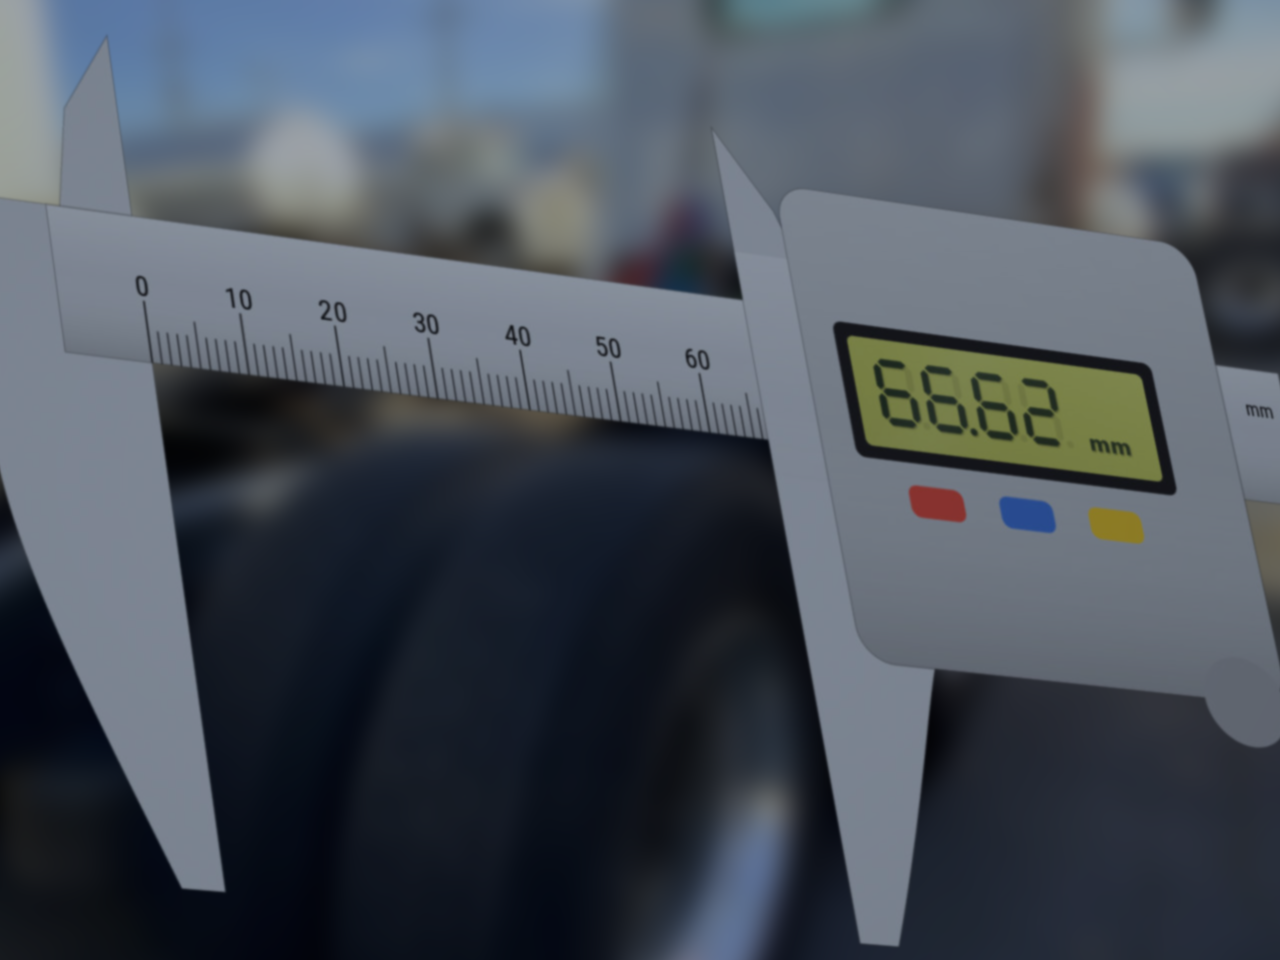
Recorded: 66.62 mm
